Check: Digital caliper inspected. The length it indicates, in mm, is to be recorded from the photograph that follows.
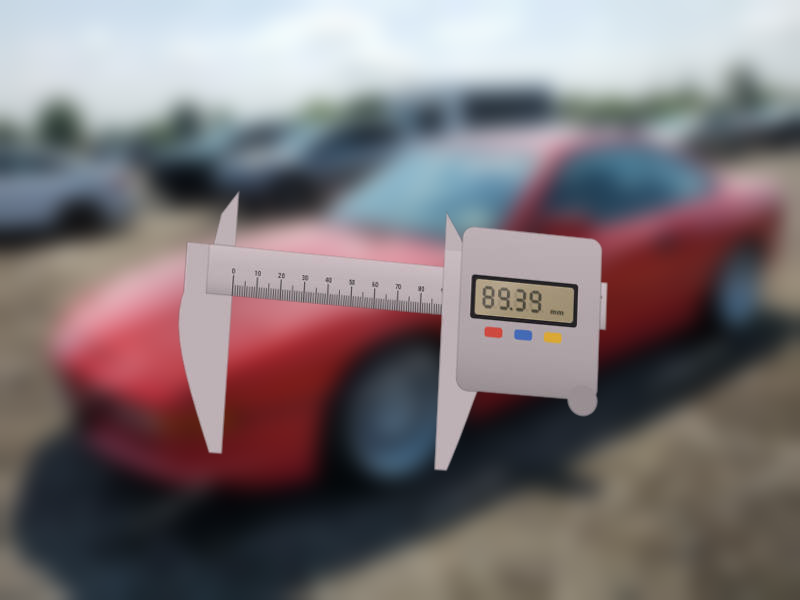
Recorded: 89.39 mm
